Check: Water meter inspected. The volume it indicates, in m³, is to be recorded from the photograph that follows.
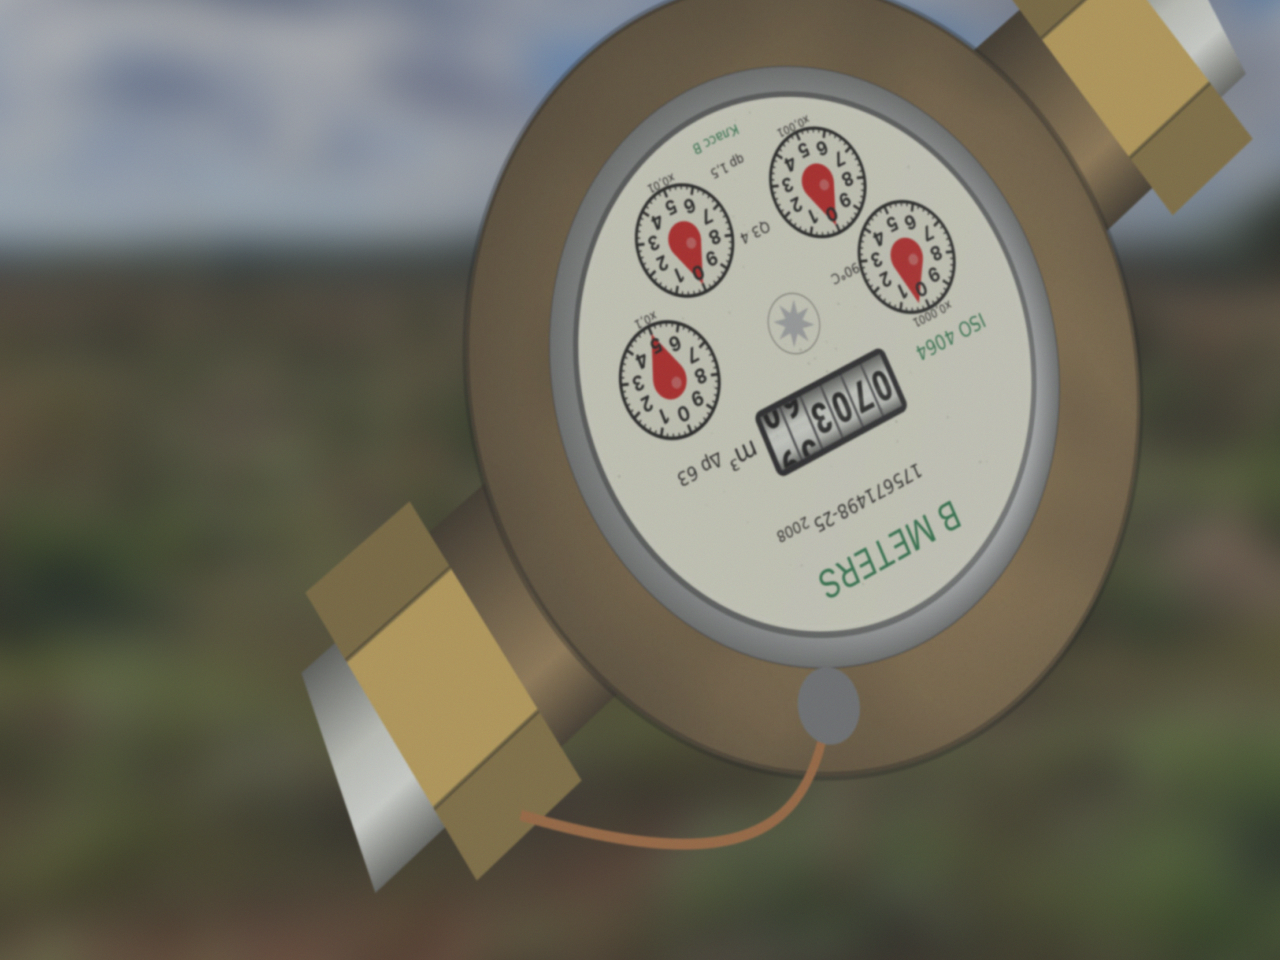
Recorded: 70359.5000 m³
